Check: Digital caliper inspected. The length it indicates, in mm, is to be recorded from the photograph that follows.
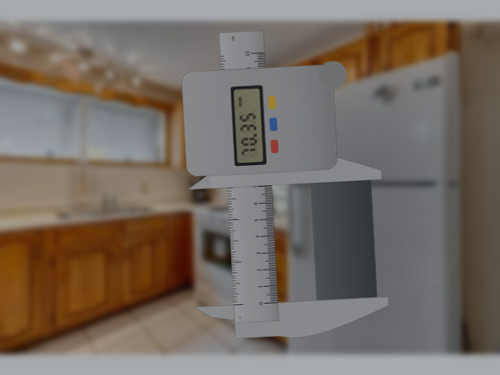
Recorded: 70.35 mm
